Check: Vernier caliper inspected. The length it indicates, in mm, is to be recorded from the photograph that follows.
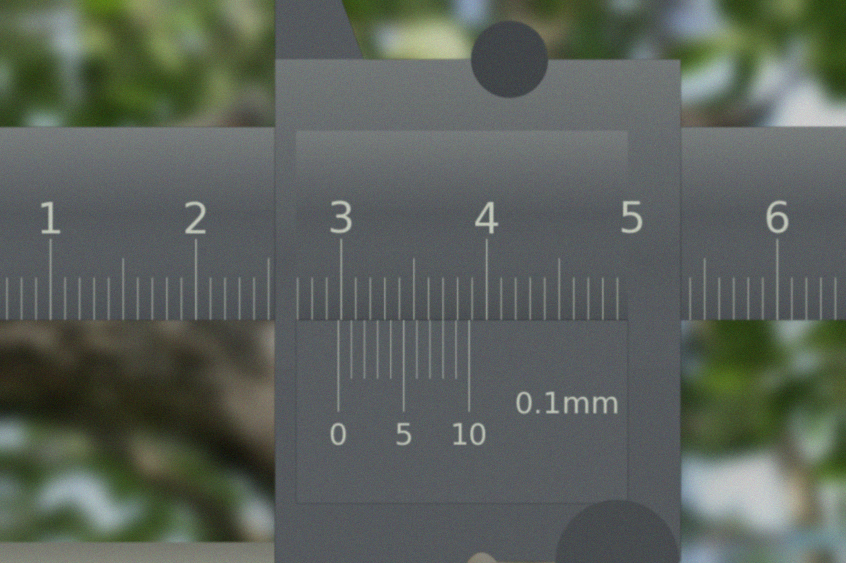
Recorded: 29.8 mm
